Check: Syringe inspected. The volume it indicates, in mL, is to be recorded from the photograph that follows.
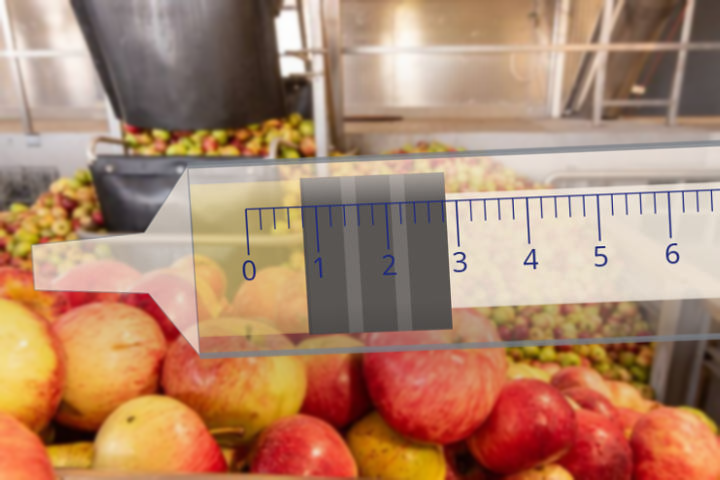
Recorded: 0.8 mL
